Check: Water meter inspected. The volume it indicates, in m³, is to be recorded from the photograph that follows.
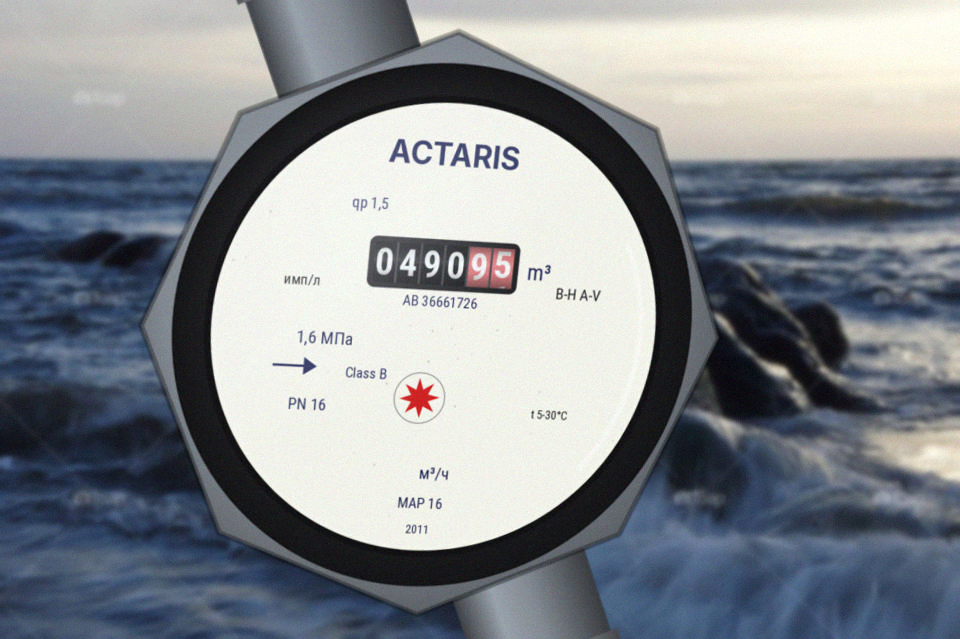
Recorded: 490.95 m³
